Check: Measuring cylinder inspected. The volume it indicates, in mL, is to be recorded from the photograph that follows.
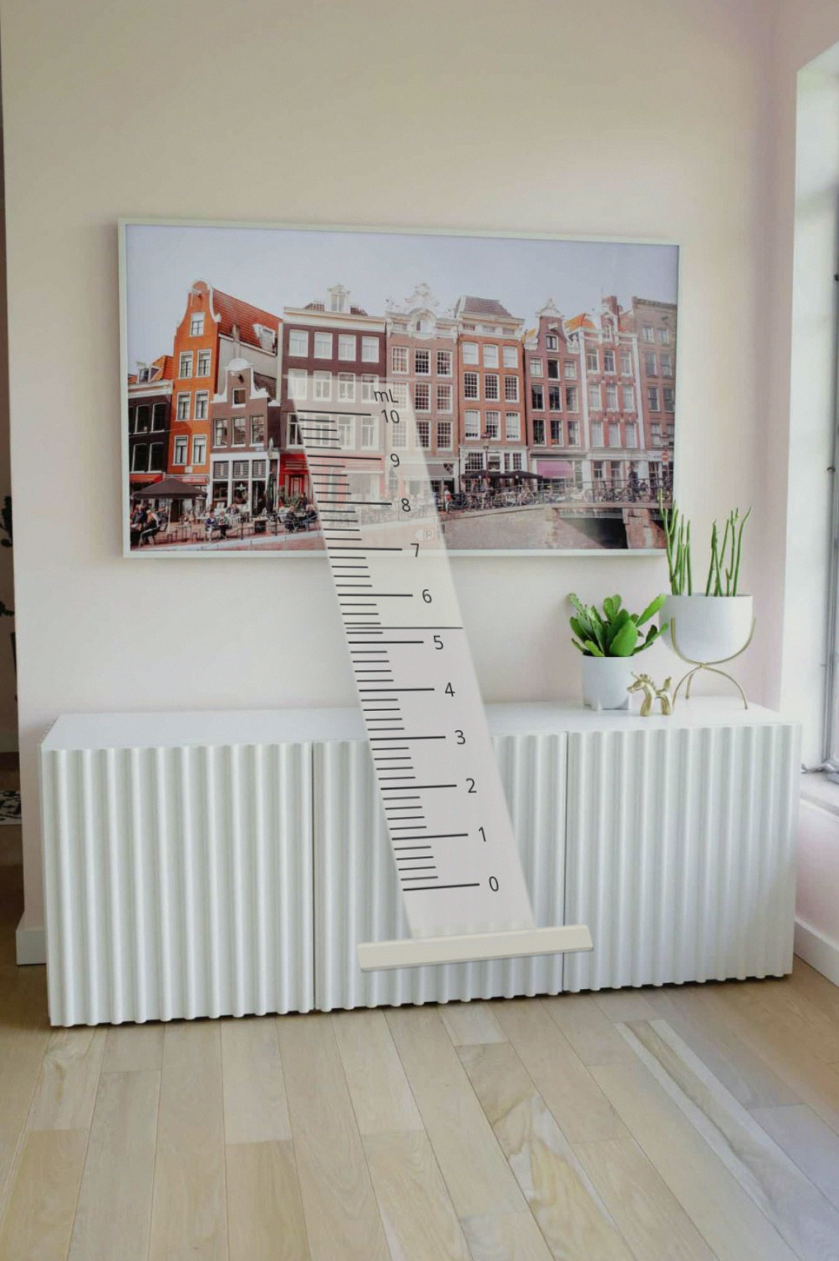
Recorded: 5.3 mL
